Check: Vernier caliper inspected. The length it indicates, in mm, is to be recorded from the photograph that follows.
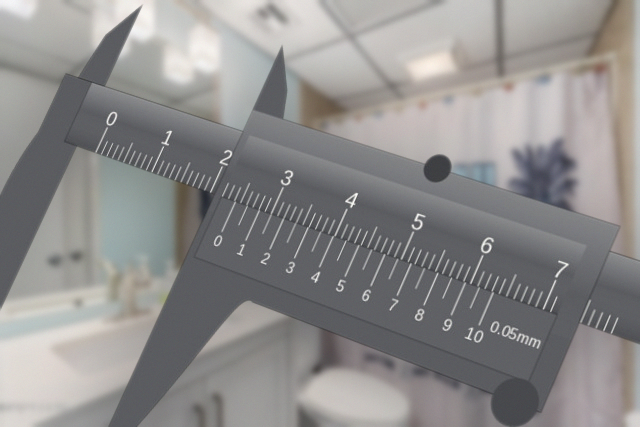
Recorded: 24.2 mm
